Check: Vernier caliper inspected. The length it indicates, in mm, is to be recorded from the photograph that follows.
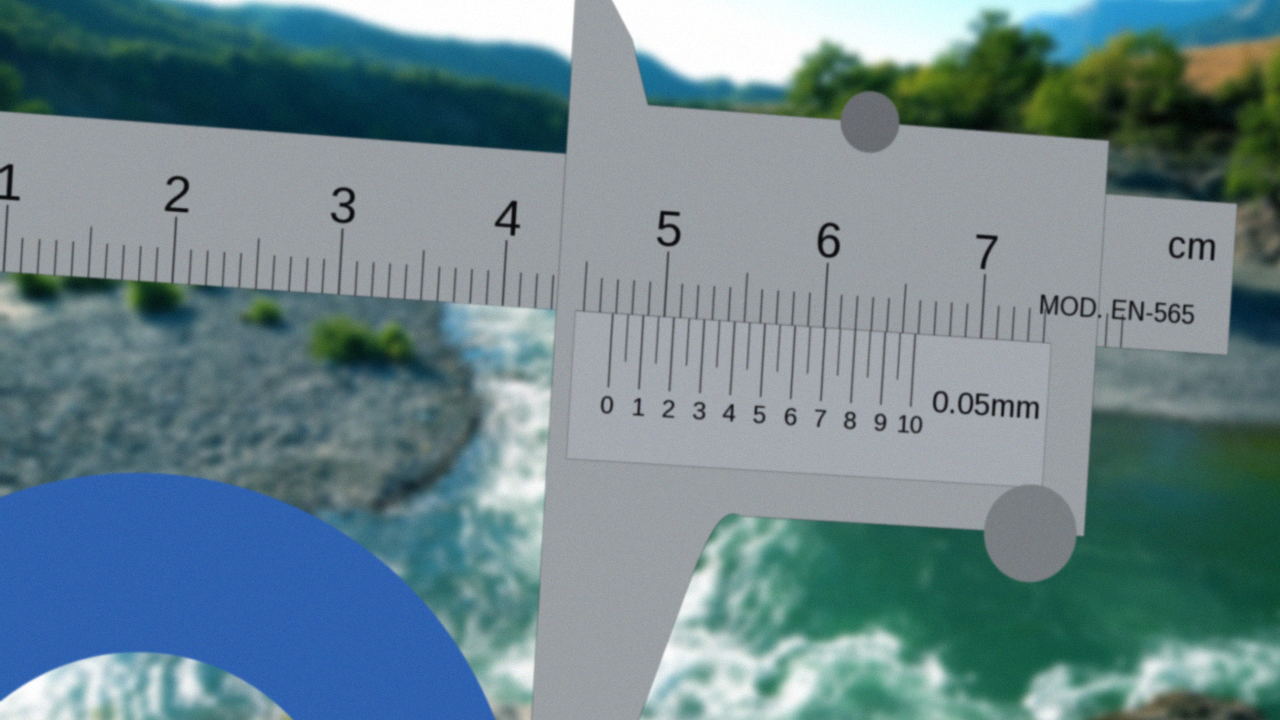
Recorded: 46.8 mm
